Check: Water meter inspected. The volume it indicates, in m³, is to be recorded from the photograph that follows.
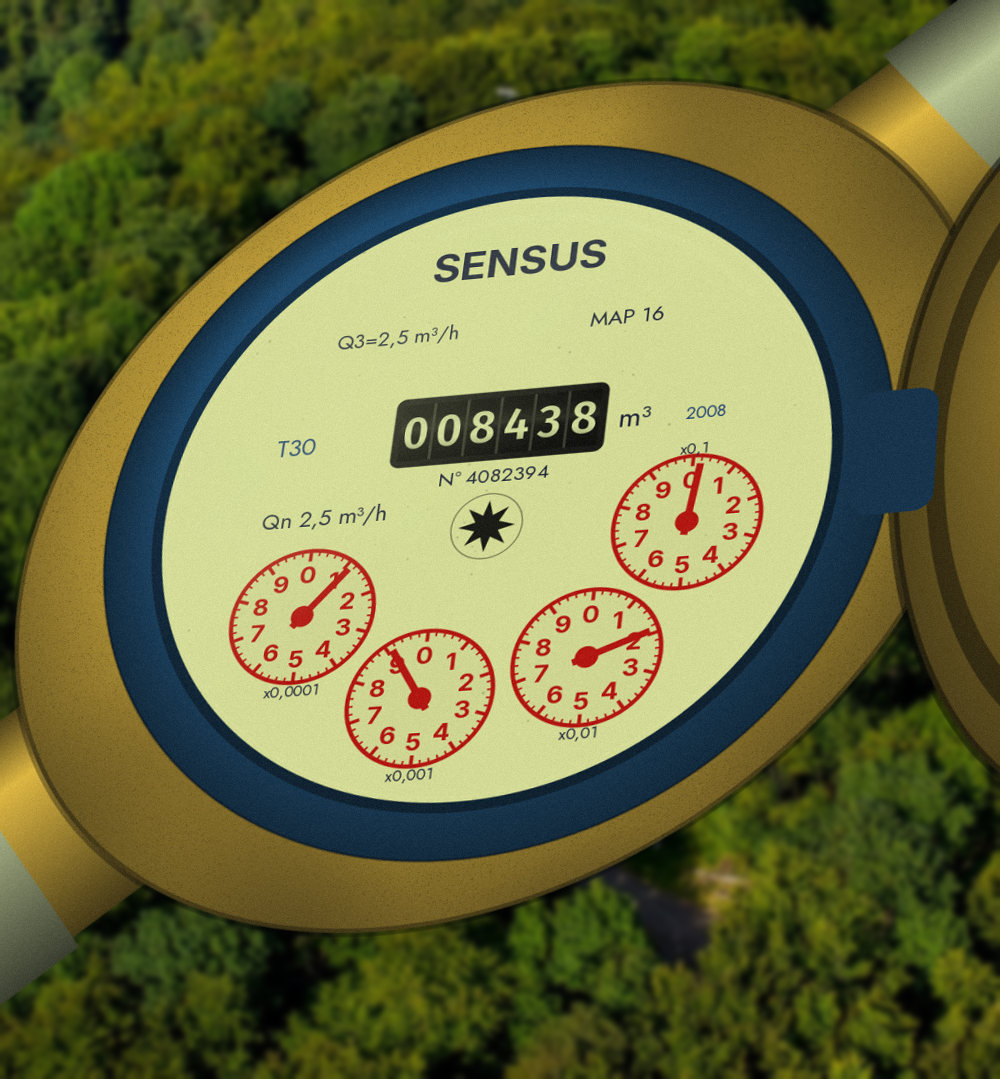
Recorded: 8438.0191 m³
